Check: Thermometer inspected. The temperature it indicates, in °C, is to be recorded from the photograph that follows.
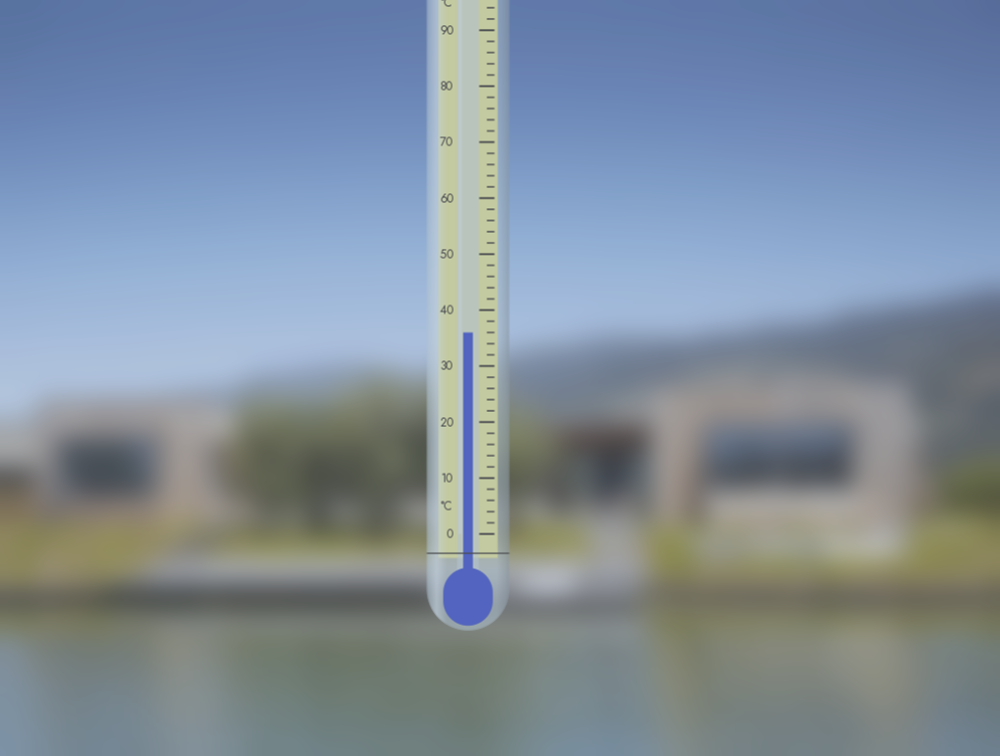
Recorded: 36 °C
